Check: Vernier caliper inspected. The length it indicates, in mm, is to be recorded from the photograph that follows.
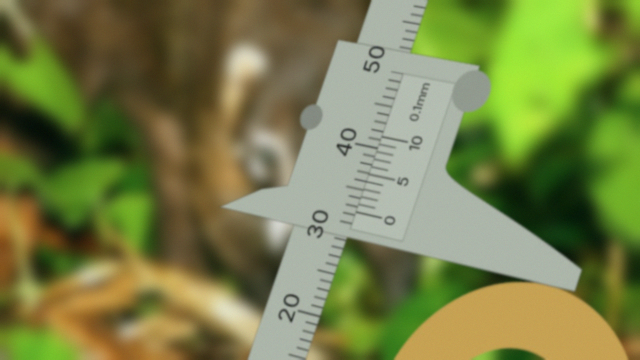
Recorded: 32.4 mm
